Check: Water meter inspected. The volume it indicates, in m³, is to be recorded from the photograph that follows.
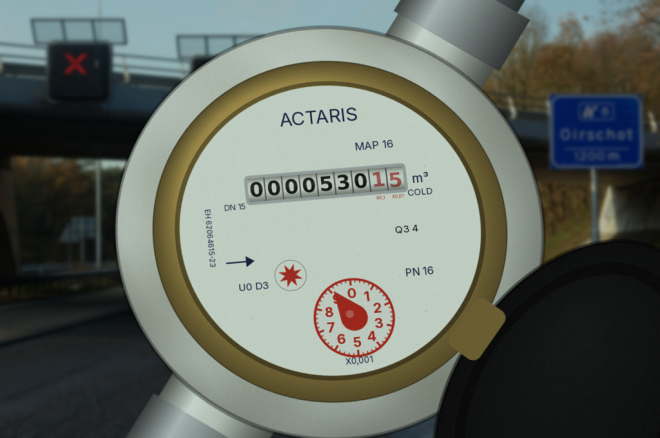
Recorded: 530.149 m³
